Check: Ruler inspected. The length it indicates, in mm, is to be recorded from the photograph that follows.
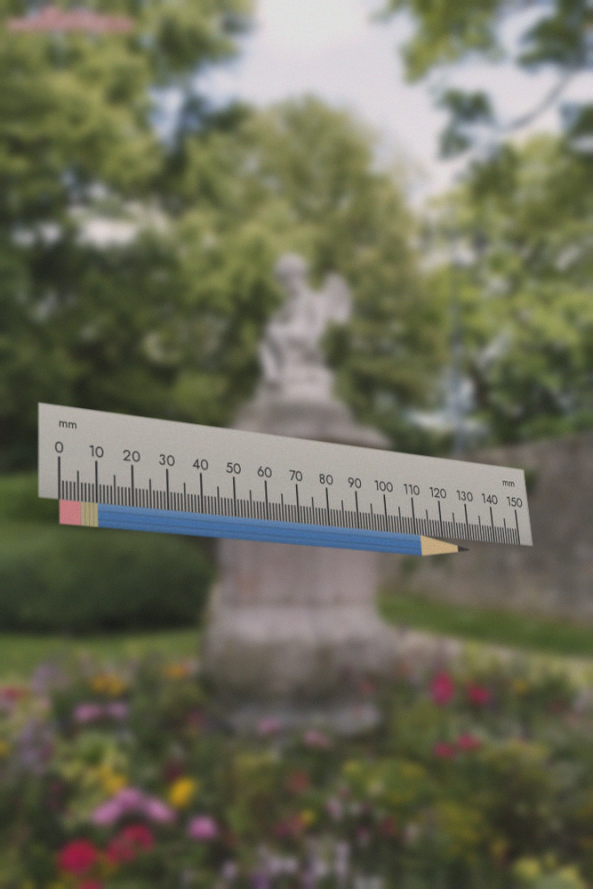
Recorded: 130 mm
